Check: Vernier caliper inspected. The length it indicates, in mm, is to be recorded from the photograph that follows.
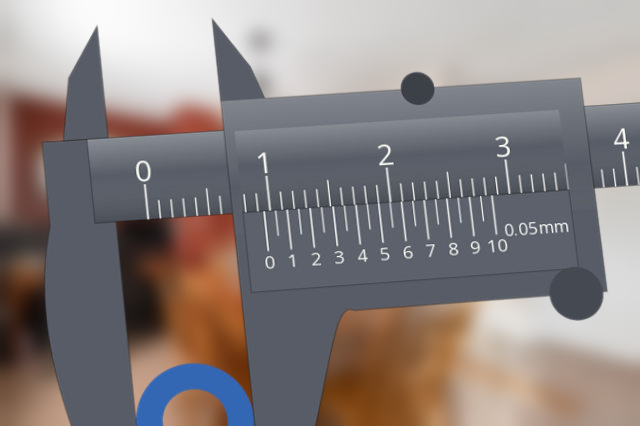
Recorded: 9.5 mm
